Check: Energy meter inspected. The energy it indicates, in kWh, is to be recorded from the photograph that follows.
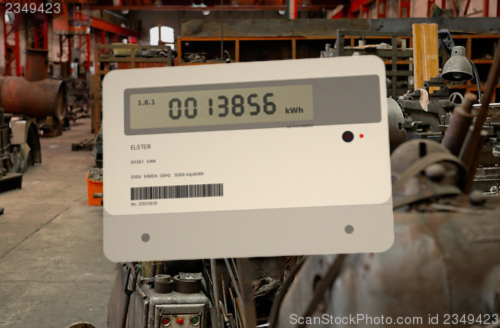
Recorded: 13856 kWh
